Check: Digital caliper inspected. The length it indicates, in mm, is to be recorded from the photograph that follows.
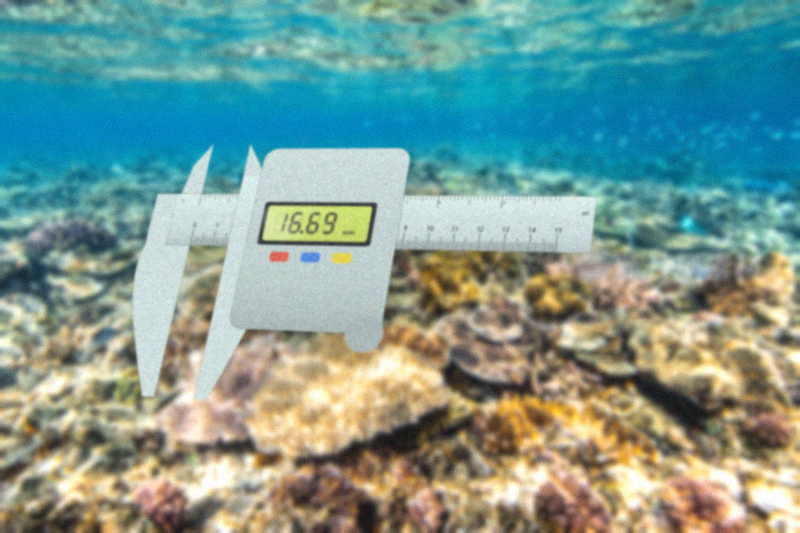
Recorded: 16.69 mm
